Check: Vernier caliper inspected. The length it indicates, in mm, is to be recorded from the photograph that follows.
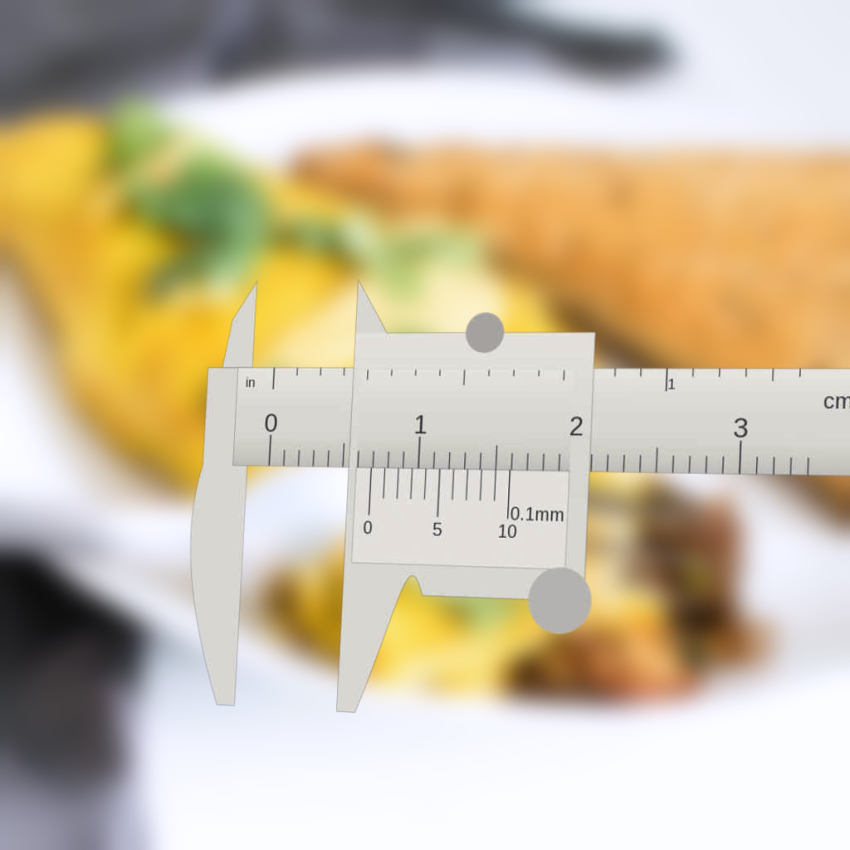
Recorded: 6.9 mm
